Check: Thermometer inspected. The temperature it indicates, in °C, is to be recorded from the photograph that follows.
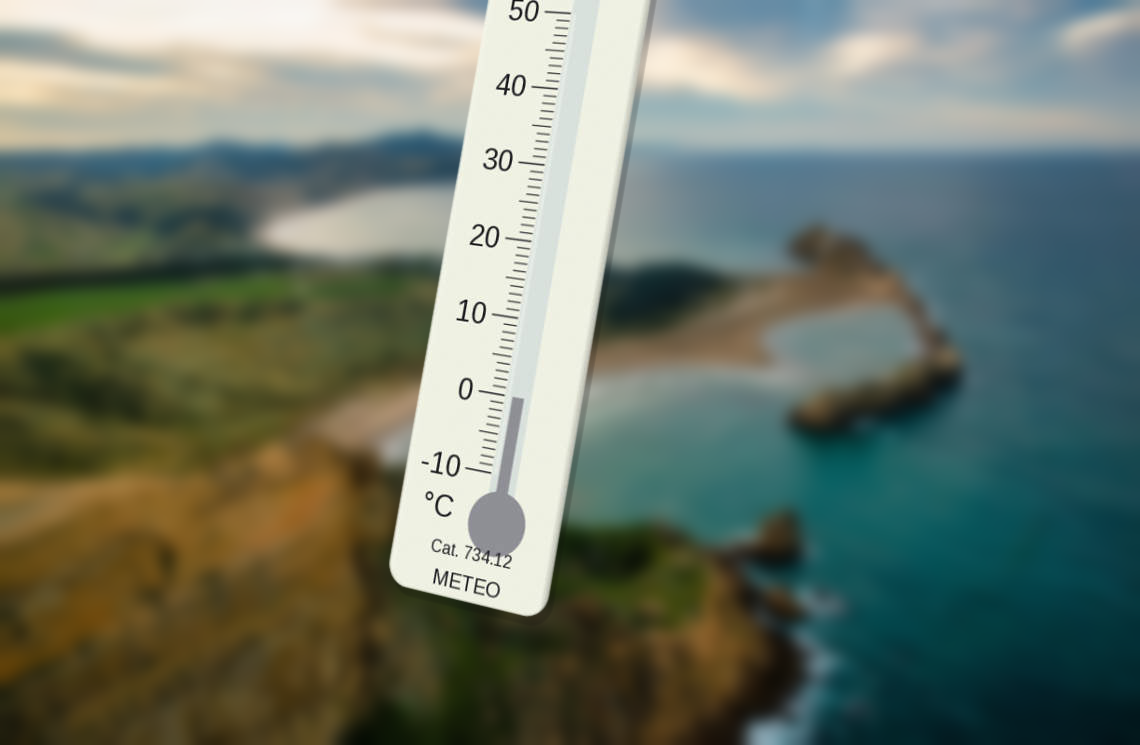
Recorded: 0 °C
